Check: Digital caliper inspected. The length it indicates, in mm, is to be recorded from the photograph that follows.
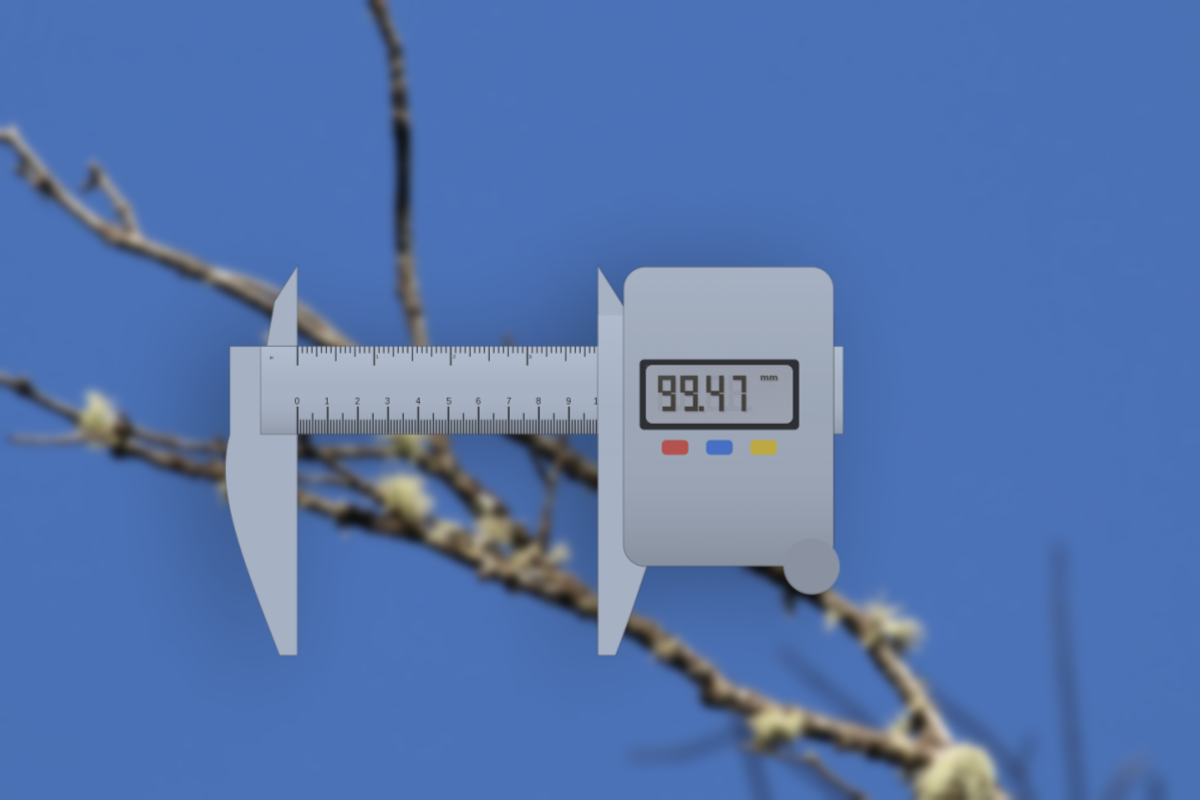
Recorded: 99.47 mm
